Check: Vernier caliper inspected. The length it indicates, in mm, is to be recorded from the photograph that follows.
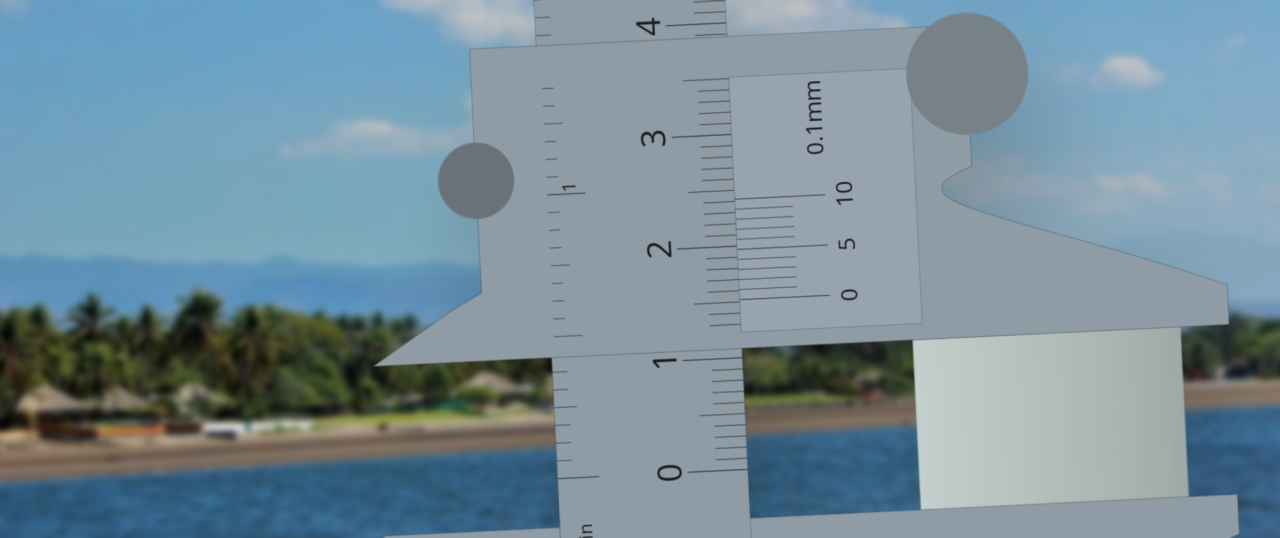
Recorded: 15.2 mm
